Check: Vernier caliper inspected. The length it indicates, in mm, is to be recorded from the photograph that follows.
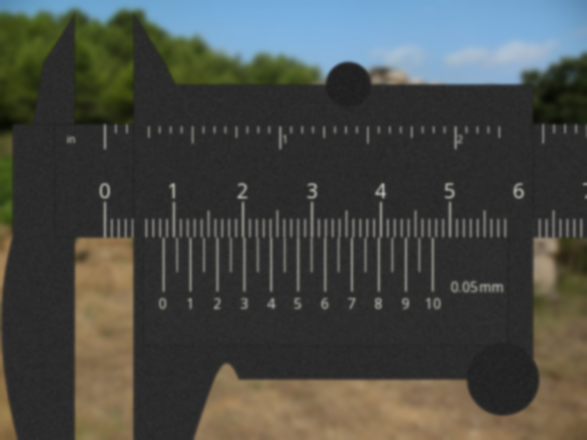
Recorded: 8.5 mm
